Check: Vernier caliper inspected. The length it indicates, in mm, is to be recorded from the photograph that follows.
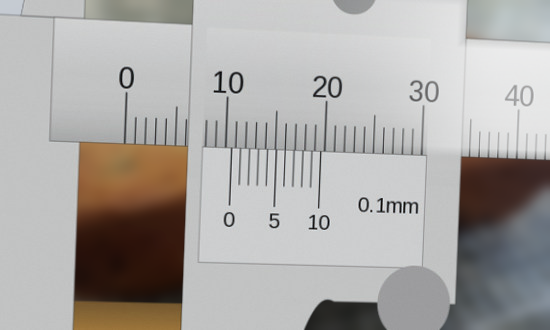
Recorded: 10.6 mm
